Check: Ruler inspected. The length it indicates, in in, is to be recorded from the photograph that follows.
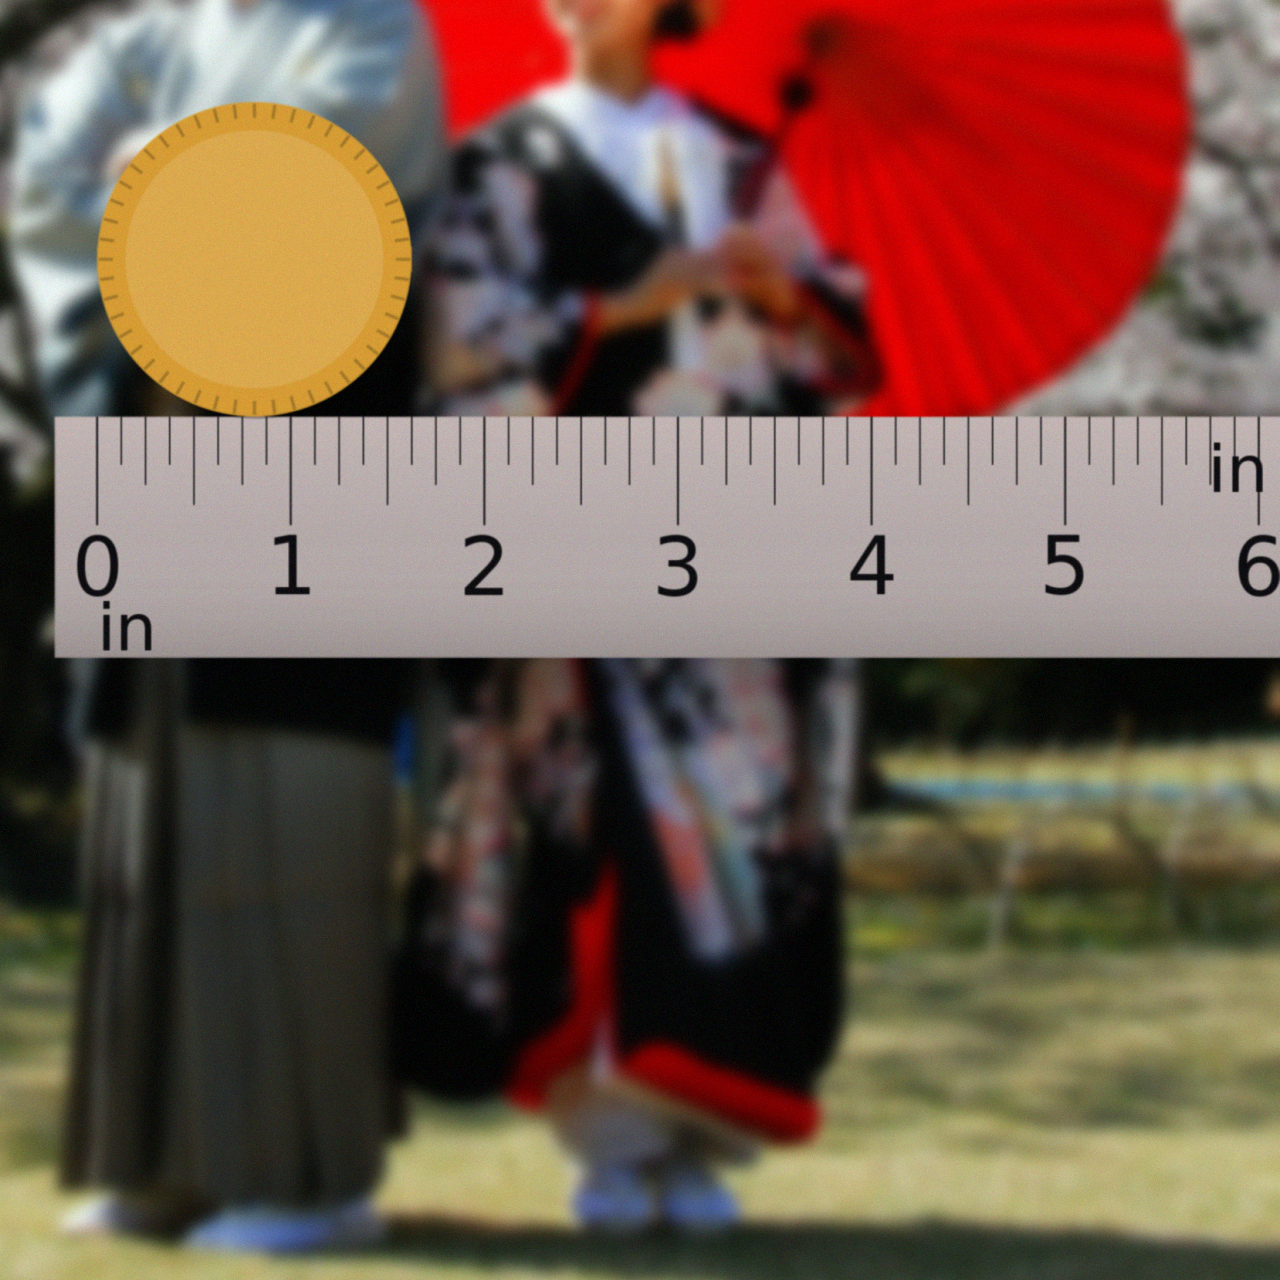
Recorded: 1.625 in
